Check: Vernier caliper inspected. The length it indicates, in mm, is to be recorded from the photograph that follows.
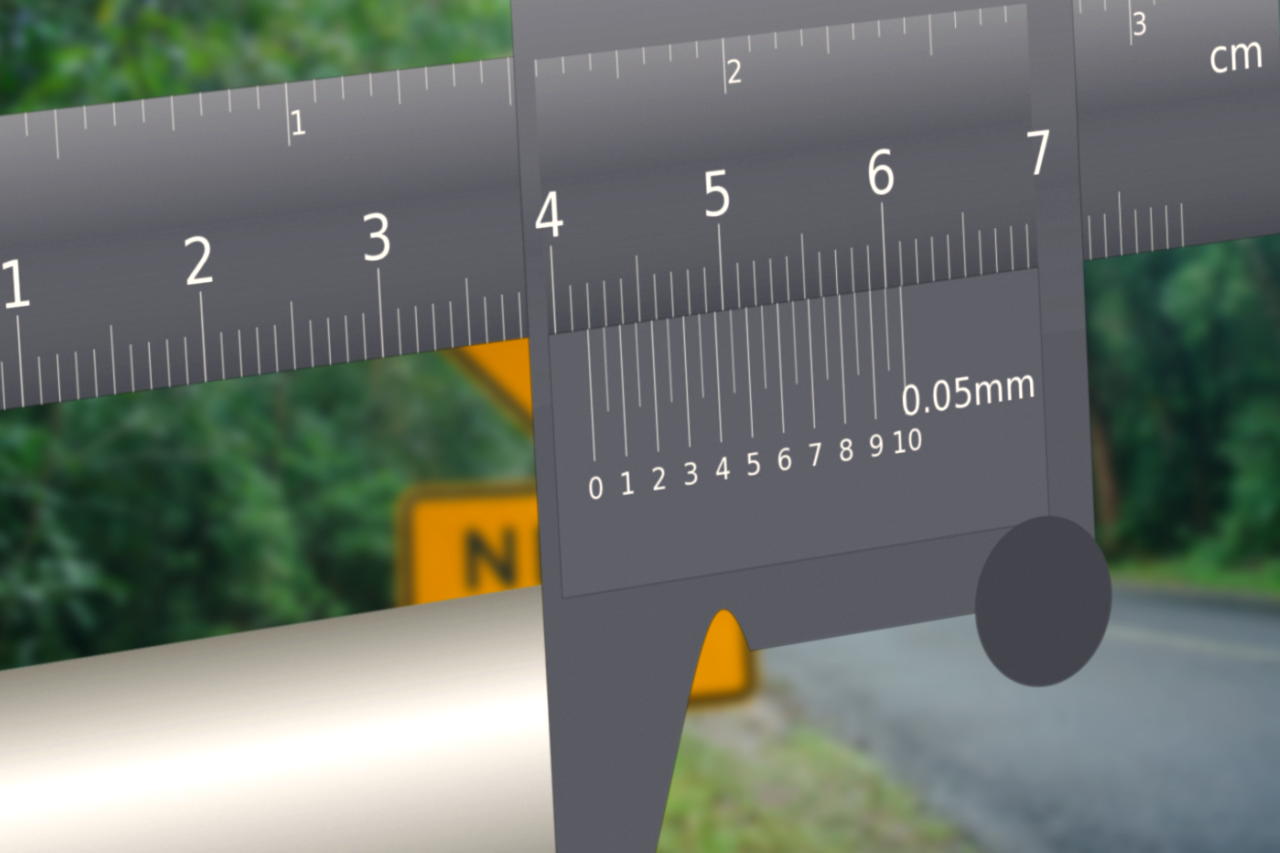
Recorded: 41.9 mm
